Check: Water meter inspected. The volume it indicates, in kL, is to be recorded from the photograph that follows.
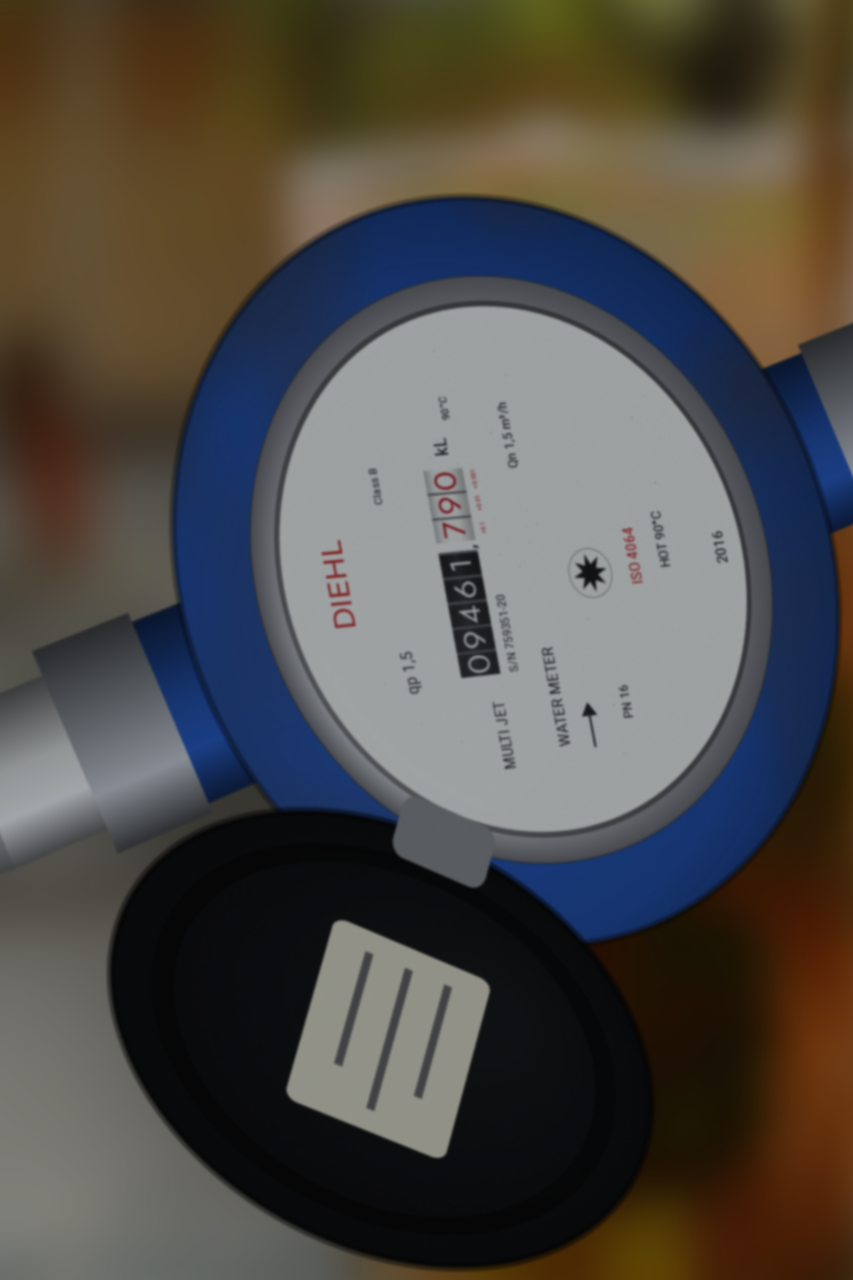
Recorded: 9461.790 kL
